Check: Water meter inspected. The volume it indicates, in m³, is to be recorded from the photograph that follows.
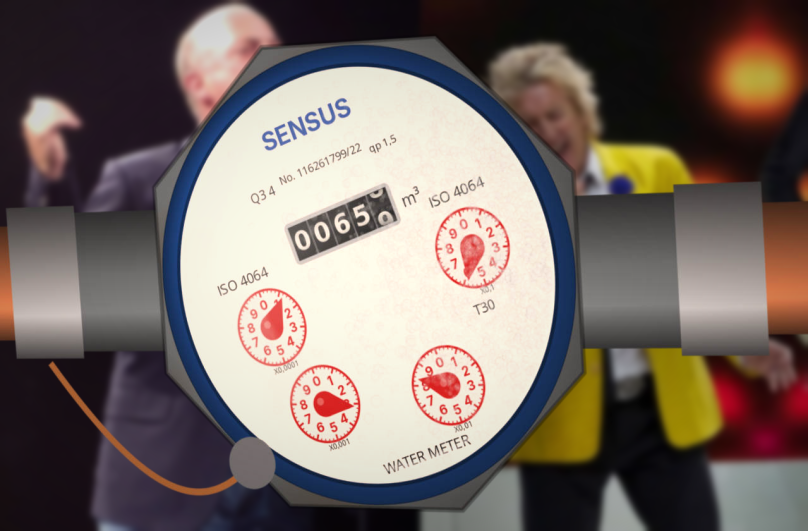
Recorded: 658.5831 m³
